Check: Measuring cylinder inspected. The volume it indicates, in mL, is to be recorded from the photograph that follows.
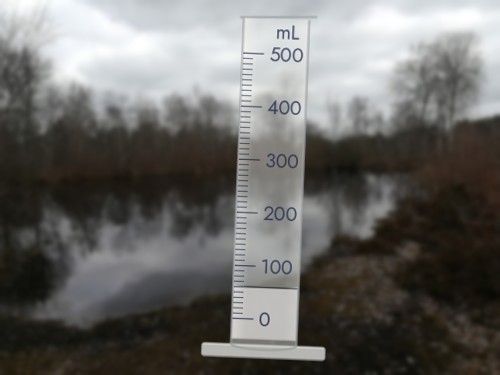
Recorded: 60 mL
